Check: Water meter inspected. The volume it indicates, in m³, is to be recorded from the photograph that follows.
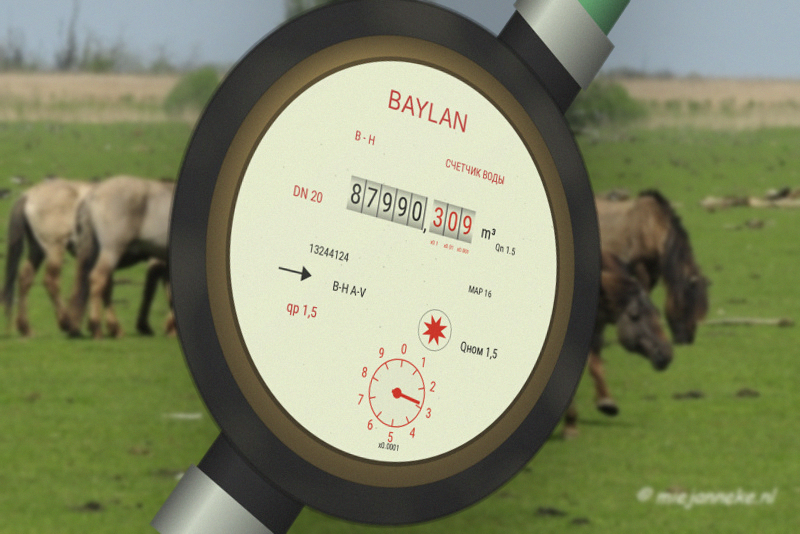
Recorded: 87990.3092 m³
